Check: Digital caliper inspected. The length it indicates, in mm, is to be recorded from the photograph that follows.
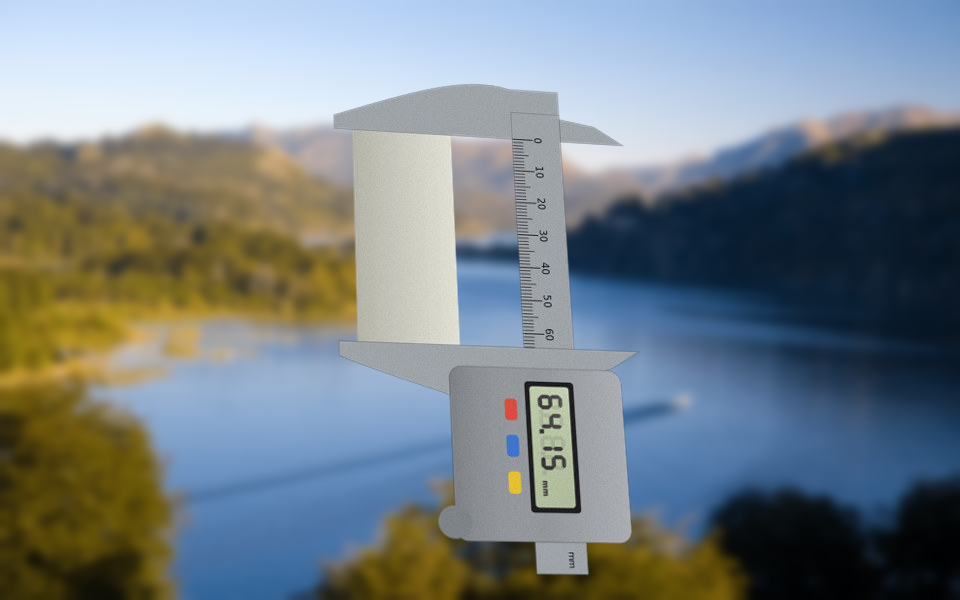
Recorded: 64.15 mm
